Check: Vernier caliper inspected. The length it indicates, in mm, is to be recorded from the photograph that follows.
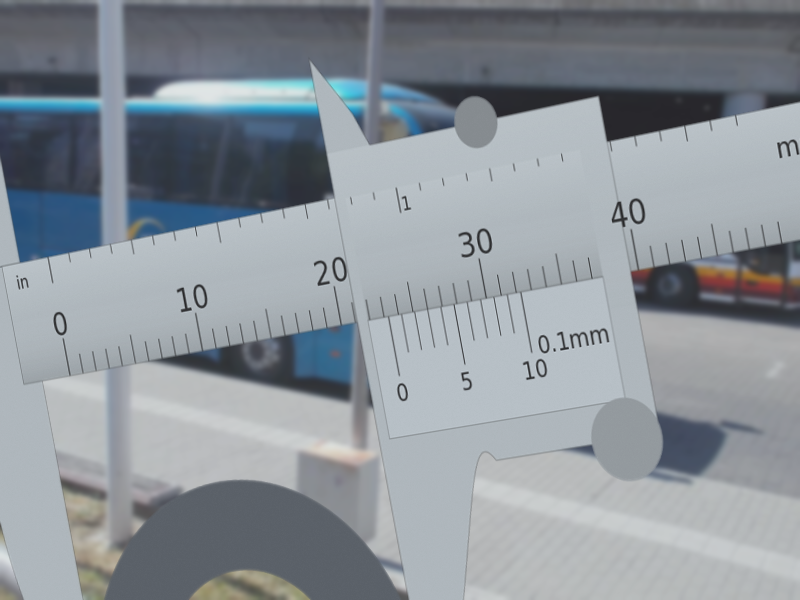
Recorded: 23.3 mm
